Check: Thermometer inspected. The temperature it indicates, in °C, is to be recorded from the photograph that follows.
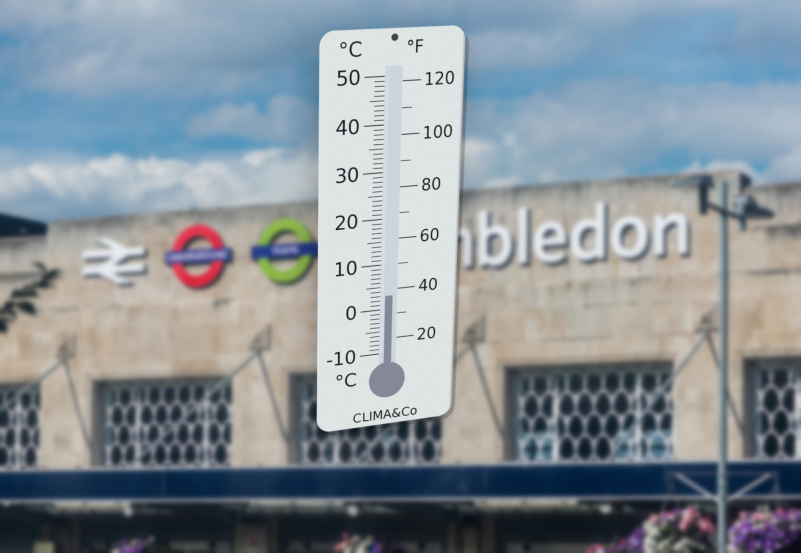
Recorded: 3 °C
